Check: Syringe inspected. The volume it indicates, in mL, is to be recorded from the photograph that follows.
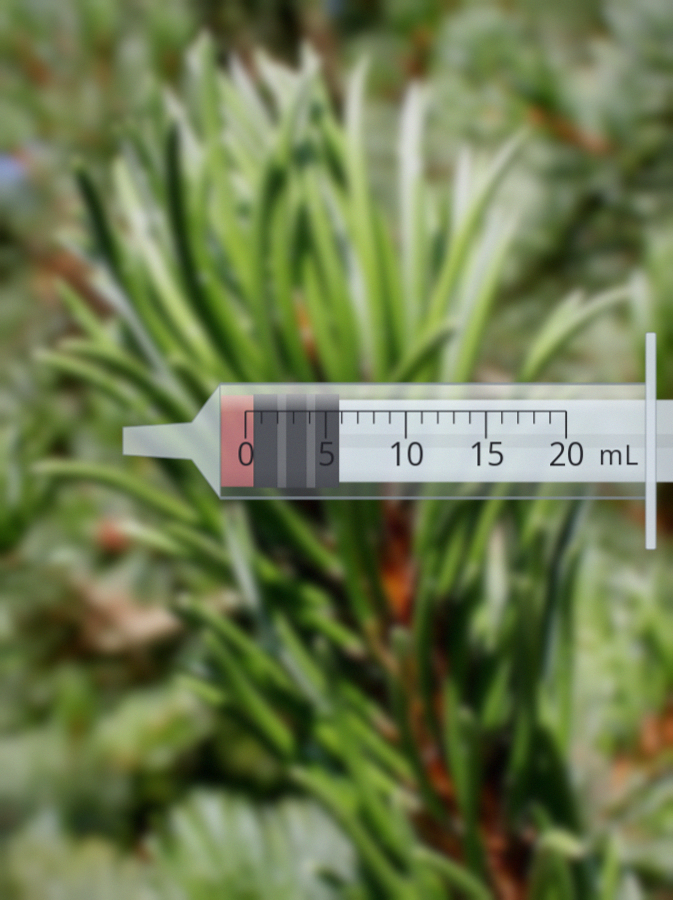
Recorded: 0.5 mL
